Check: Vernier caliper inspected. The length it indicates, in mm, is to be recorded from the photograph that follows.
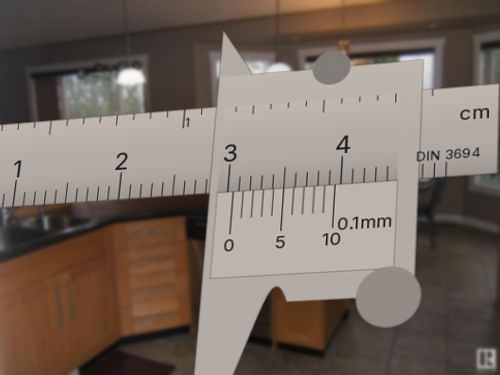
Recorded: 30.5 mm
